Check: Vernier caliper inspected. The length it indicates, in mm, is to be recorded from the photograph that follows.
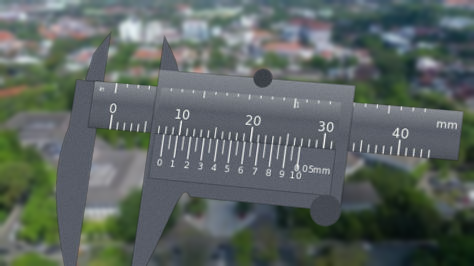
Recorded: 7.8 mm
